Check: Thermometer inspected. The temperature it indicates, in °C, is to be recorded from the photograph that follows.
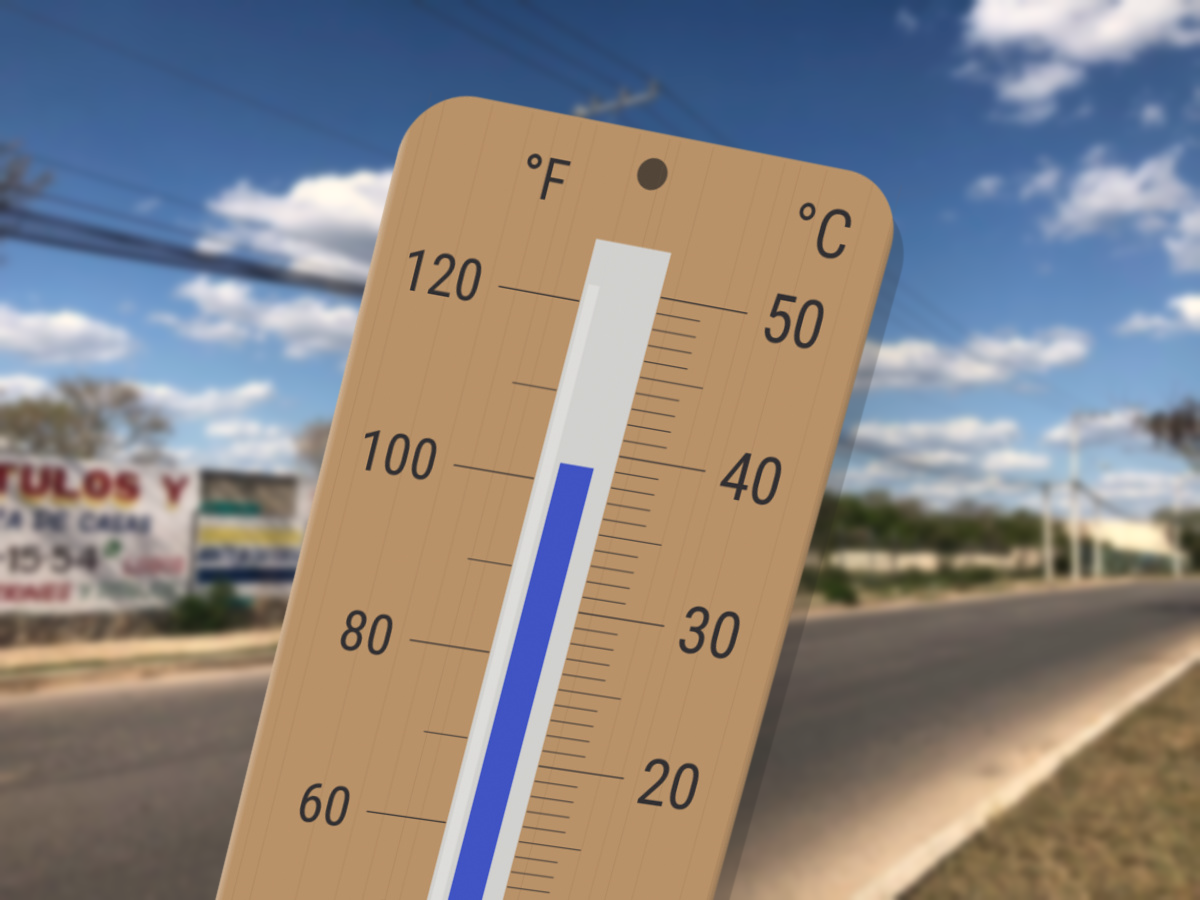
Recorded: 39 °C
